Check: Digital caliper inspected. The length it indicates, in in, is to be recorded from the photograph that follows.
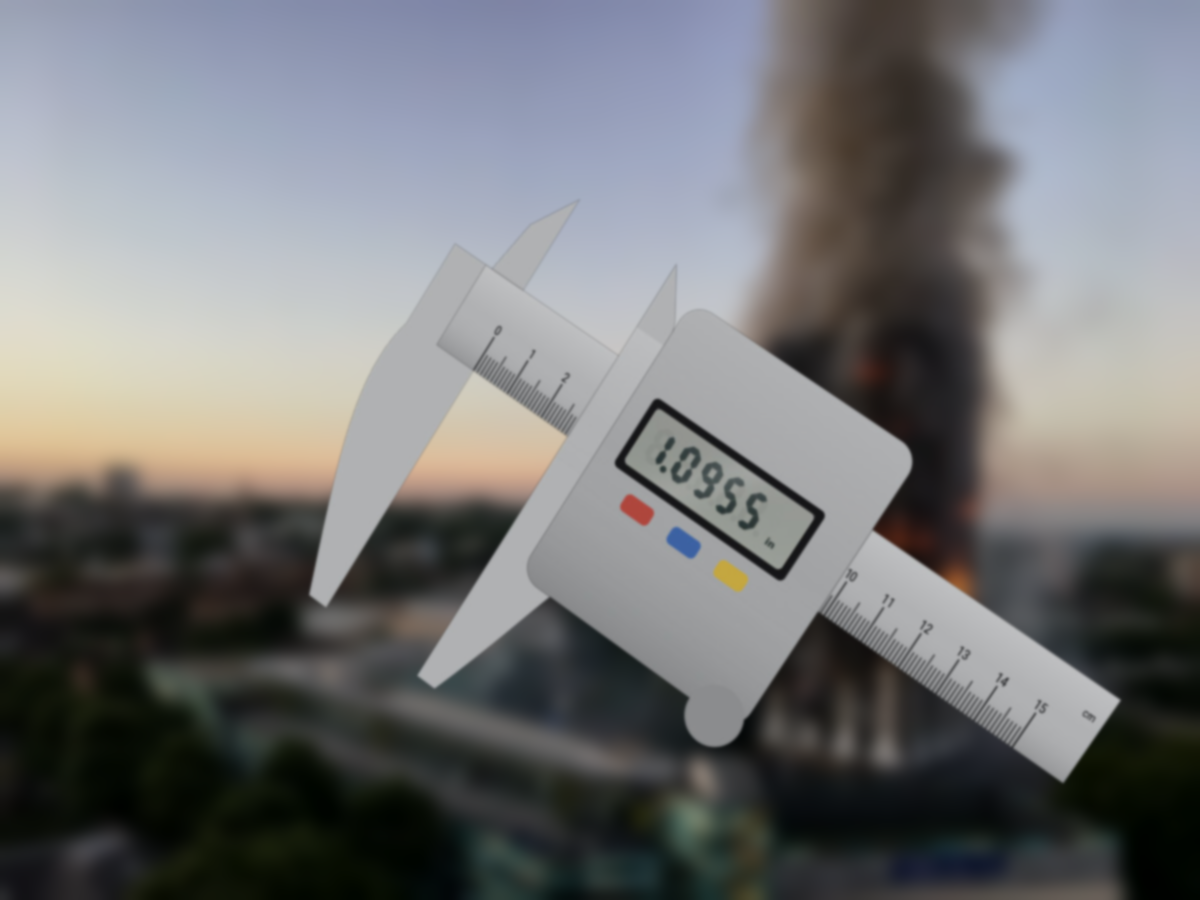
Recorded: 1.0955 in
